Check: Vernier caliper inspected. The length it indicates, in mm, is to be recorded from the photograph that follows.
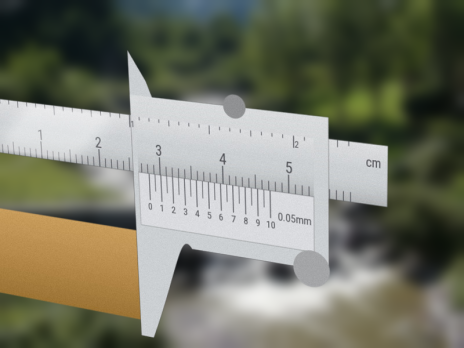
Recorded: 28.2 mm
